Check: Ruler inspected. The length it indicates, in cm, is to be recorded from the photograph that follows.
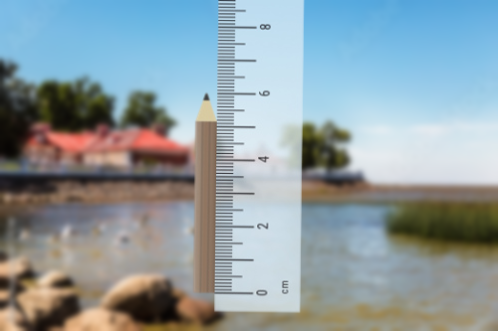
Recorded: 6 cm
